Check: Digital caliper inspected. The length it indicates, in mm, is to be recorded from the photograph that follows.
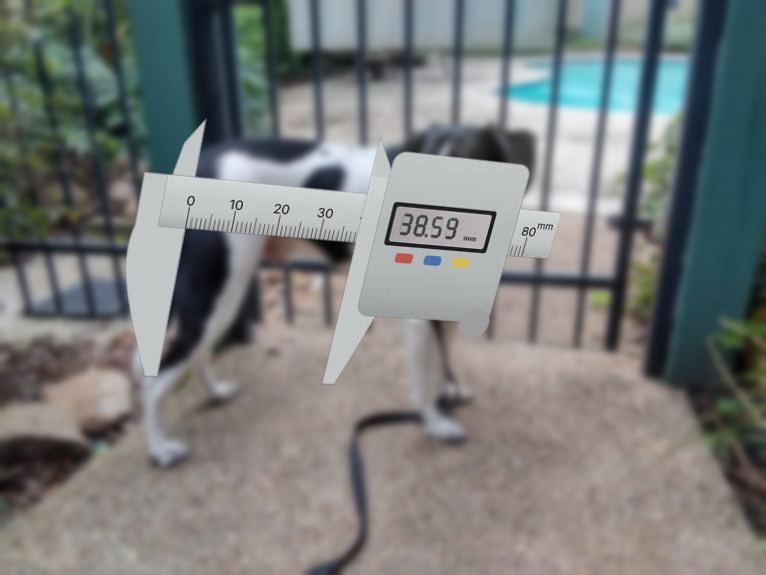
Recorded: 38.59 mm
